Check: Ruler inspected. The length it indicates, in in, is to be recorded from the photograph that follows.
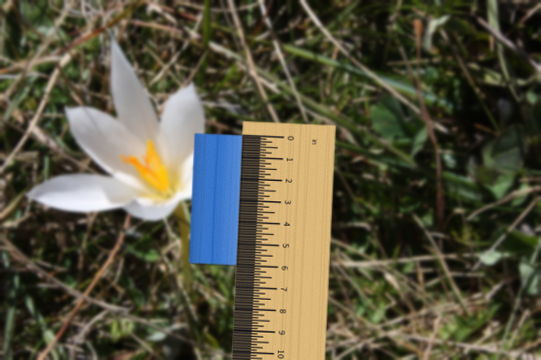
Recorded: 6 in
